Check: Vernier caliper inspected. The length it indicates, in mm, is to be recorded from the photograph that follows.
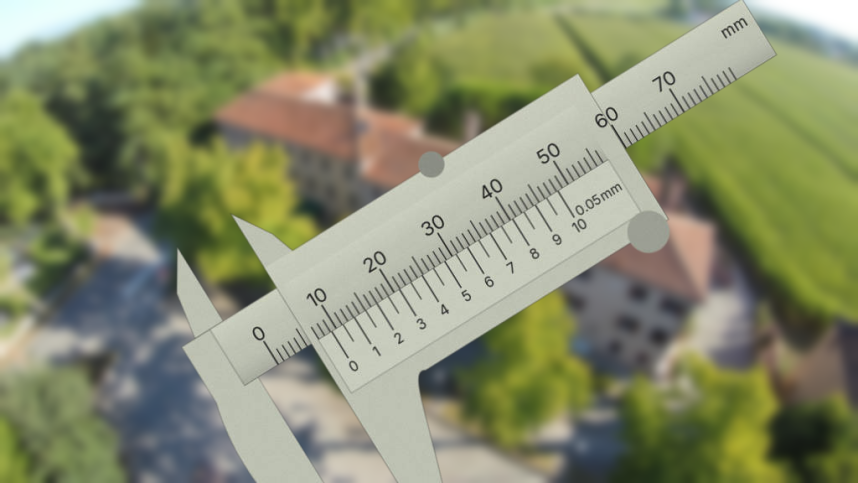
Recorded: 9.2 mm
